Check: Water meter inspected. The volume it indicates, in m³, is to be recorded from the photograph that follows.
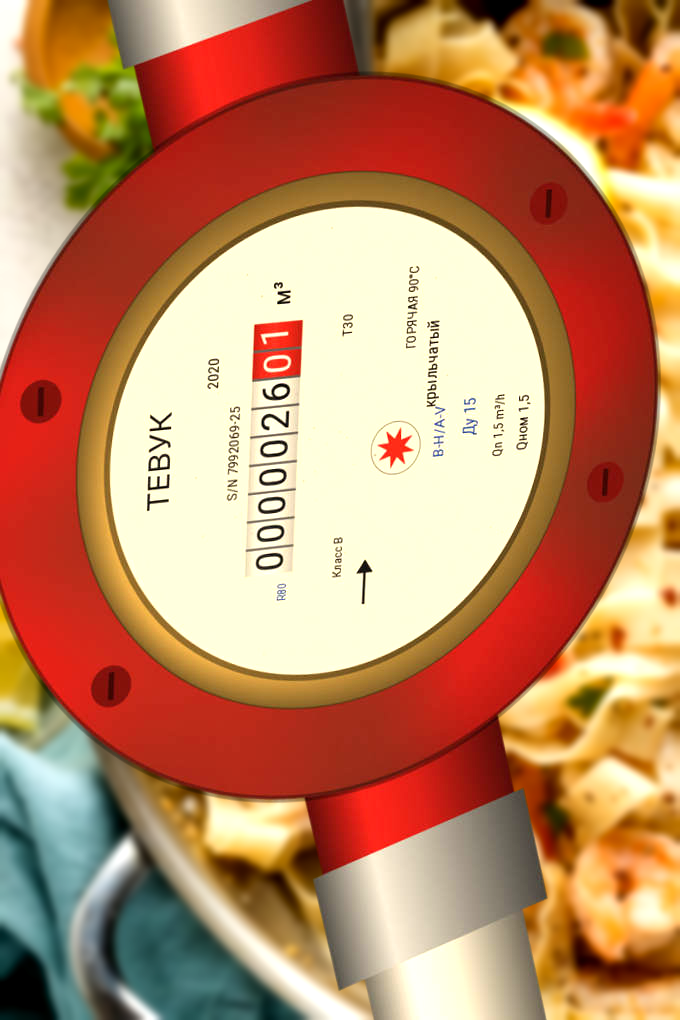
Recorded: 26.01 m³
